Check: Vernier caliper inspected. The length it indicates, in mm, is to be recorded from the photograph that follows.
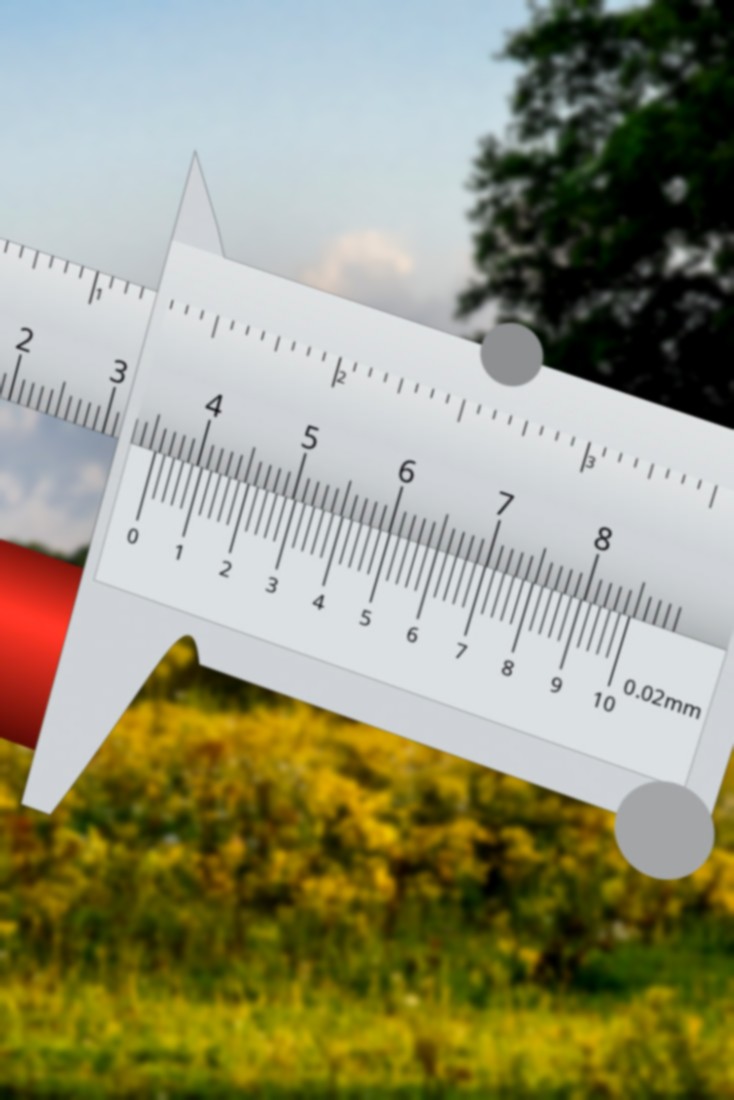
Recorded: 35.6 mm
